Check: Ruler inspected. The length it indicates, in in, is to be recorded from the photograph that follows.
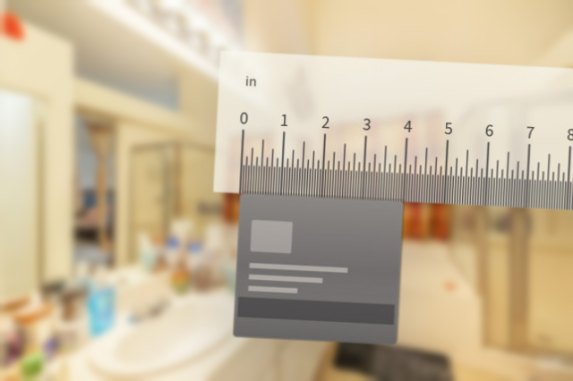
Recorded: 4 in
